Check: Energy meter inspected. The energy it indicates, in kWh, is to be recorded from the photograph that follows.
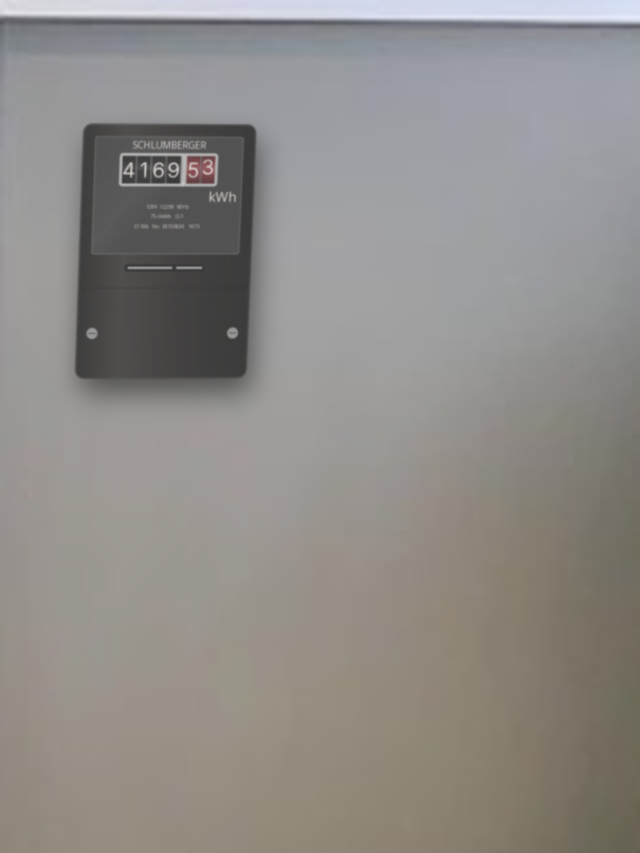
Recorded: 4169.53 kWh
